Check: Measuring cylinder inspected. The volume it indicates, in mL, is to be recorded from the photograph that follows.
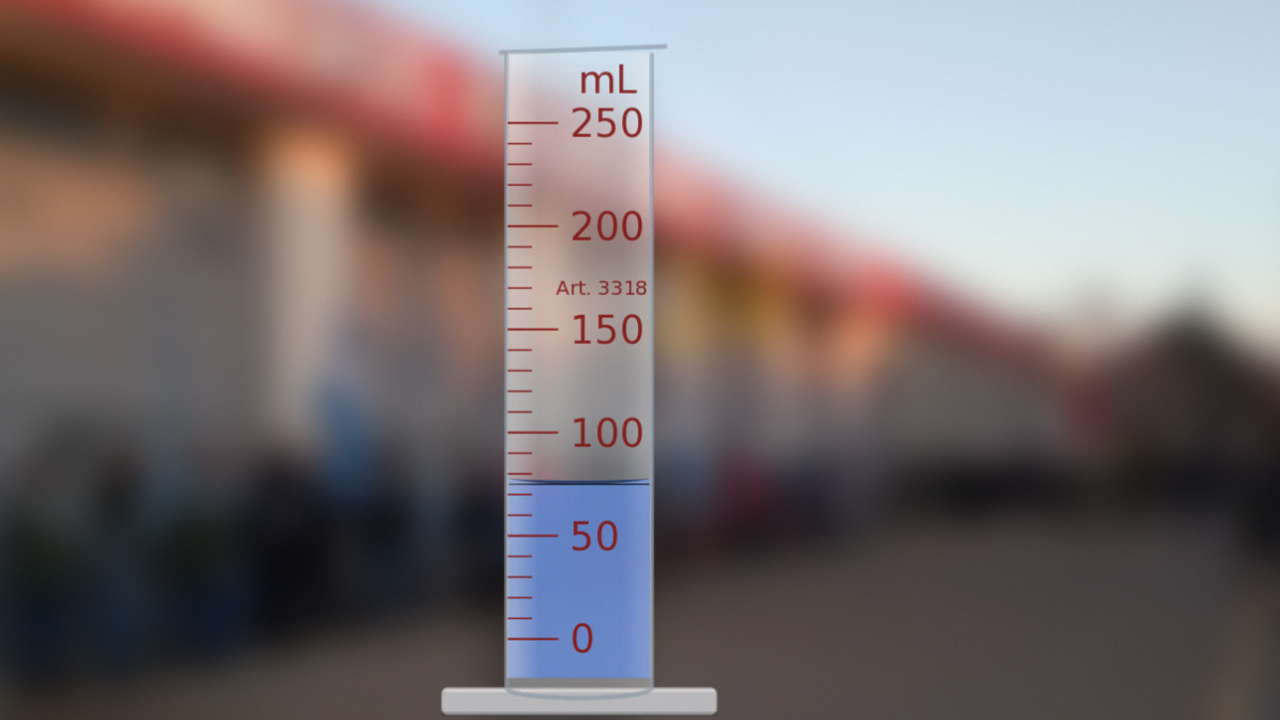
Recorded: 75 mL
